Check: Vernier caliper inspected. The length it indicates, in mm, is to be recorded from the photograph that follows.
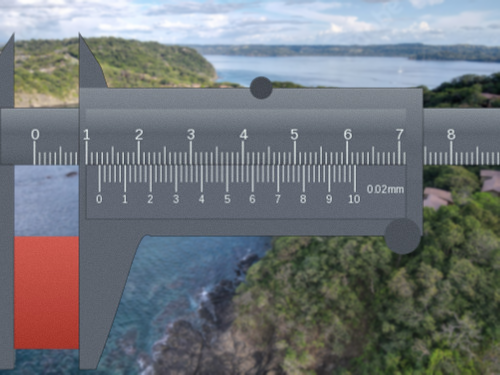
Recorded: 12.5 mm
